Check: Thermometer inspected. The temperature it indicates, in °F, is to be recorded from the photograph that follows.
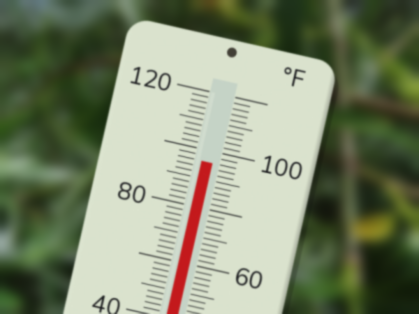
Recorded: 96 °F
